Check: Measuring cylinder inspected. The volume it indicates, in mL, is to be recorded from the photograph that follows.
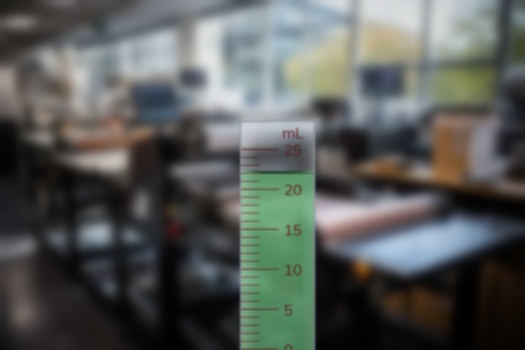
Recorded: 22 mL
